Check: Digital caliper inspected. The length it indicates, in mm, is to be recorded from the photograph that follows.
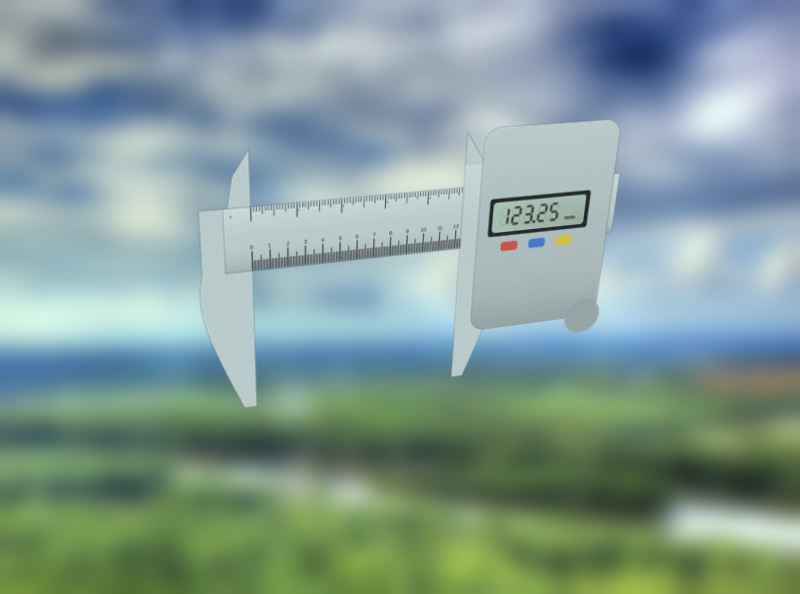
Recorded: 123.25 mm
